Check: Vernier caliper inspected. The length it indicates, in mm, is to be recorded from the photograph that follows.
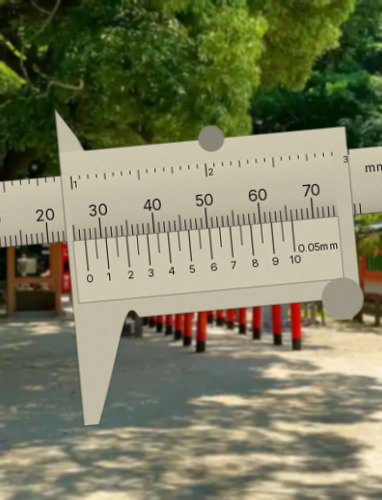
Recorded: 27.0 mm
